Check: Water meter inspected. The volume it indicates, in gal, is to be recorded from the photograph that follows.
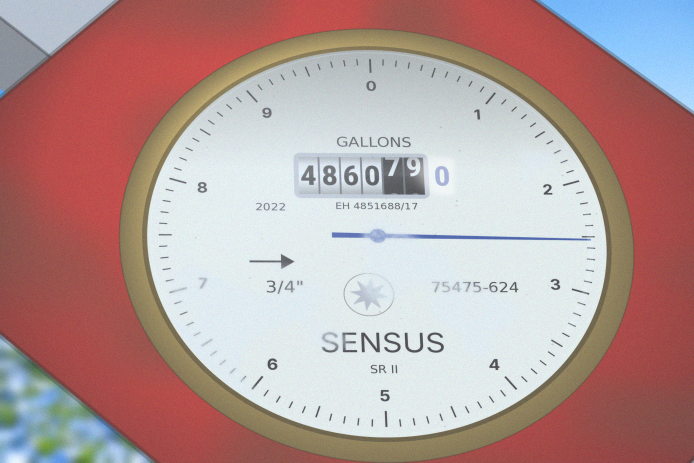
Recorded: 4860792.5 gal
